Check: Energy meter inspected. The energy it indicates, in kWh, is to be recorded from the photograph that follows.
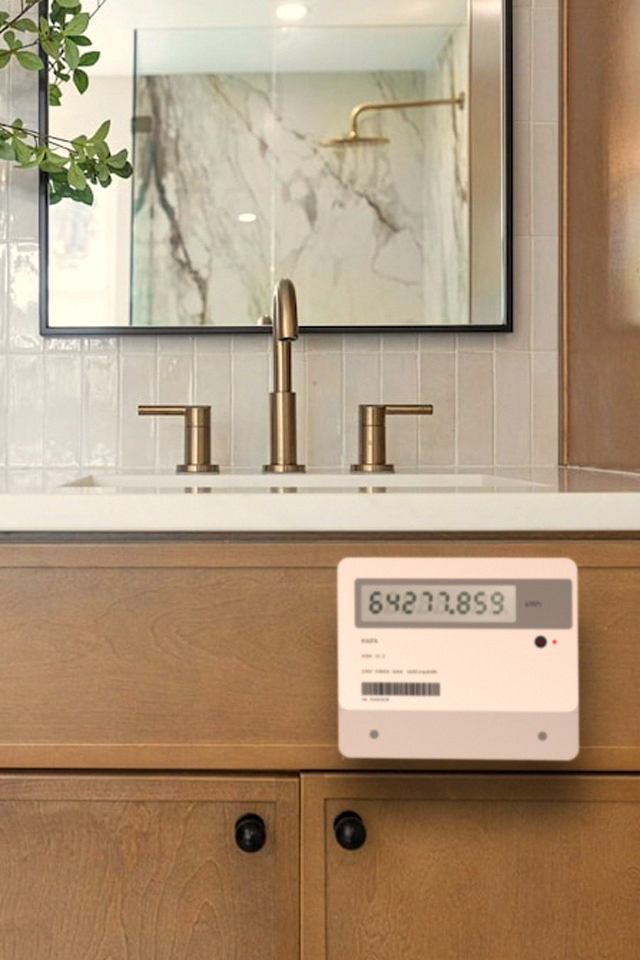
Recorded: 64277.859 kWh
